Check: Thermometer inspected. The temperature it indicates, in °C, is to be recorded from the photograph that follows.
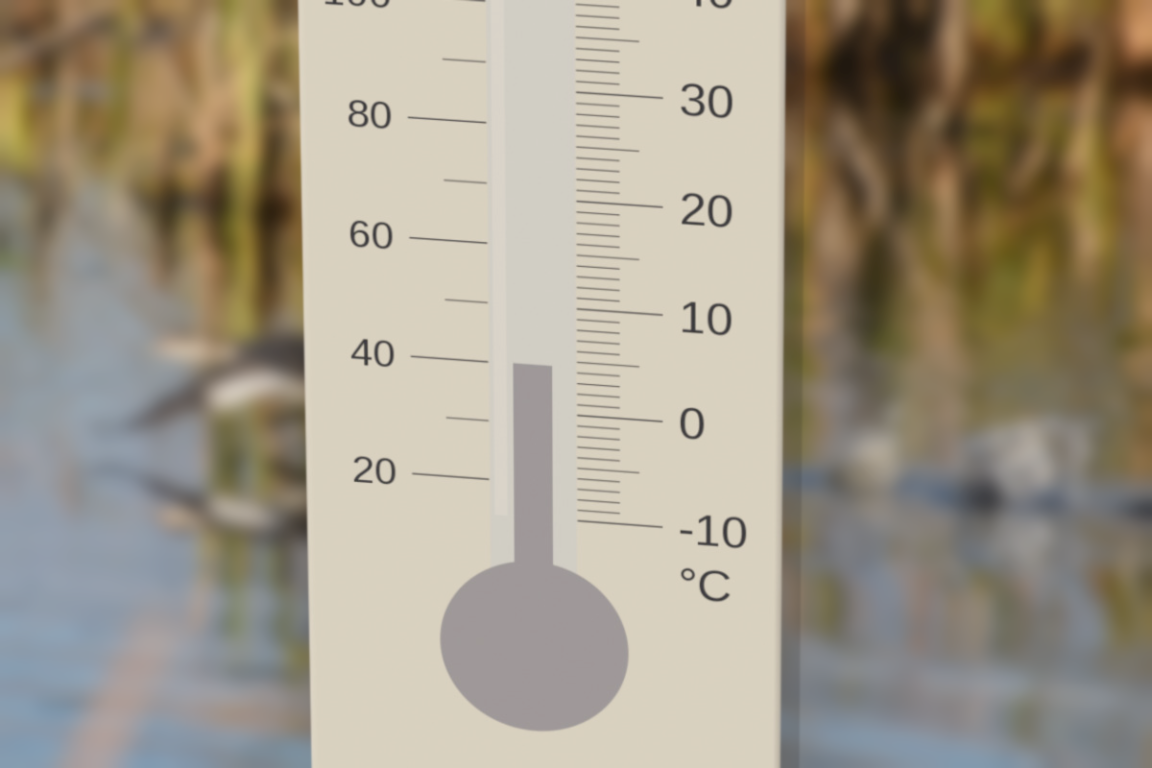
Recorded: 4.5 °C
